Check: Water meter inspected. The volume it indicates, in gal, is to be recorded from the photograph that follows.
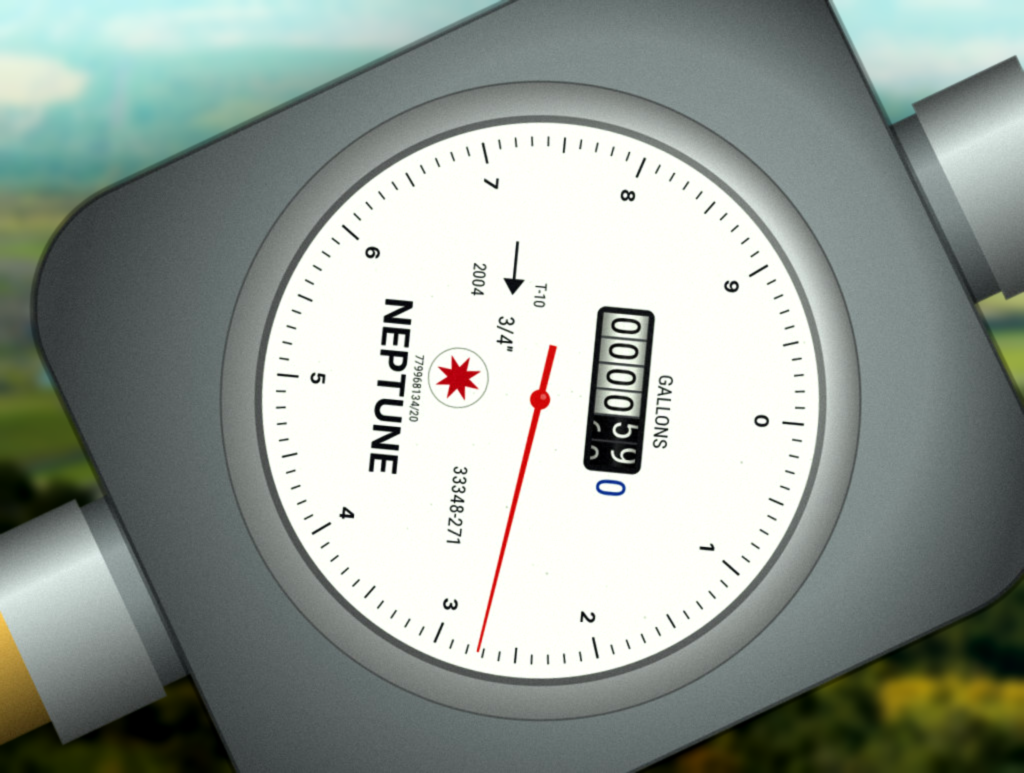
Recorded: 592.7 gal
